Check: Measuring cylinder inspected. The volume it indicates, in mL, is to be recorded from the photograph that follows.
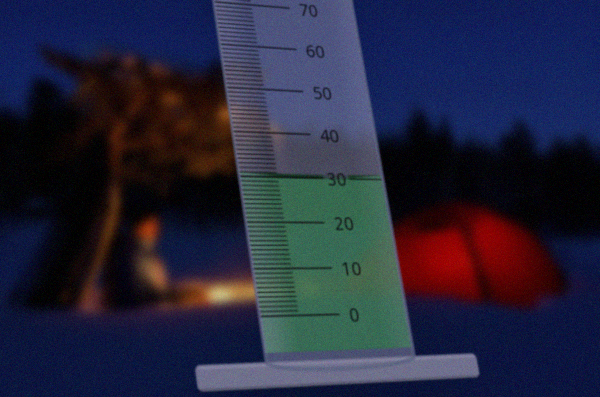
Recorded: 30 mL
